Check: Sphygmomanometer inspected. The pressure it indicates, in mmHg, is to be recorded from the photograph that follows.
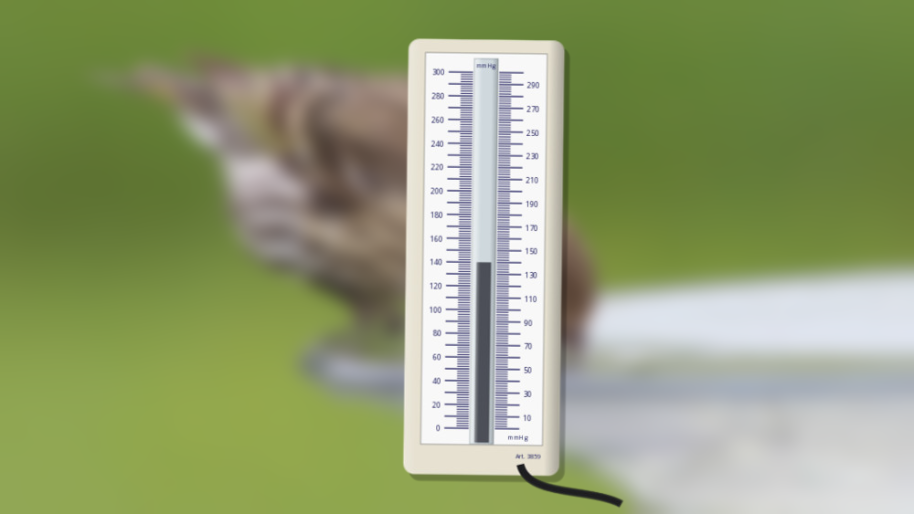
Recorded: 140 mmHg
